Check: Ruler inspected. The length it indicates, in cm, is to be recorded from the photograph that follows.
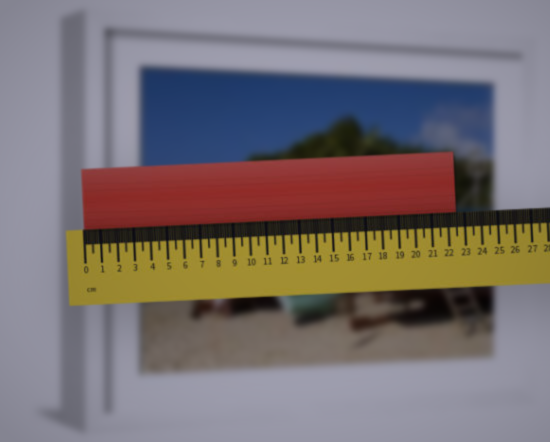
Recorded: 22.5 cm
